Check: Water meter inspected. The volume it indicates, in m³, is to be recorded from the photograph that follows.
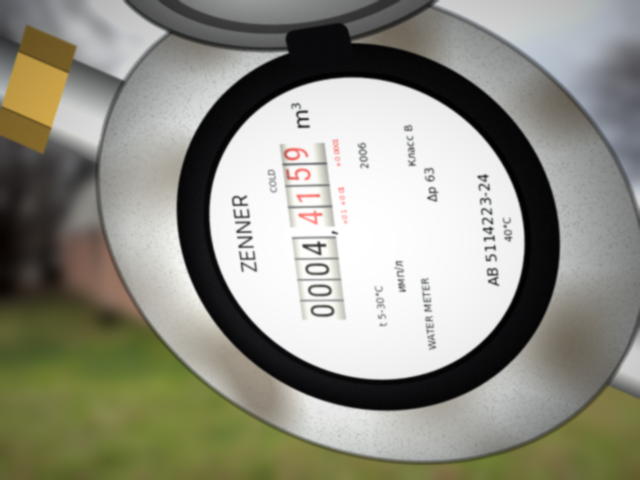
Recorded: 4.4159 m³
